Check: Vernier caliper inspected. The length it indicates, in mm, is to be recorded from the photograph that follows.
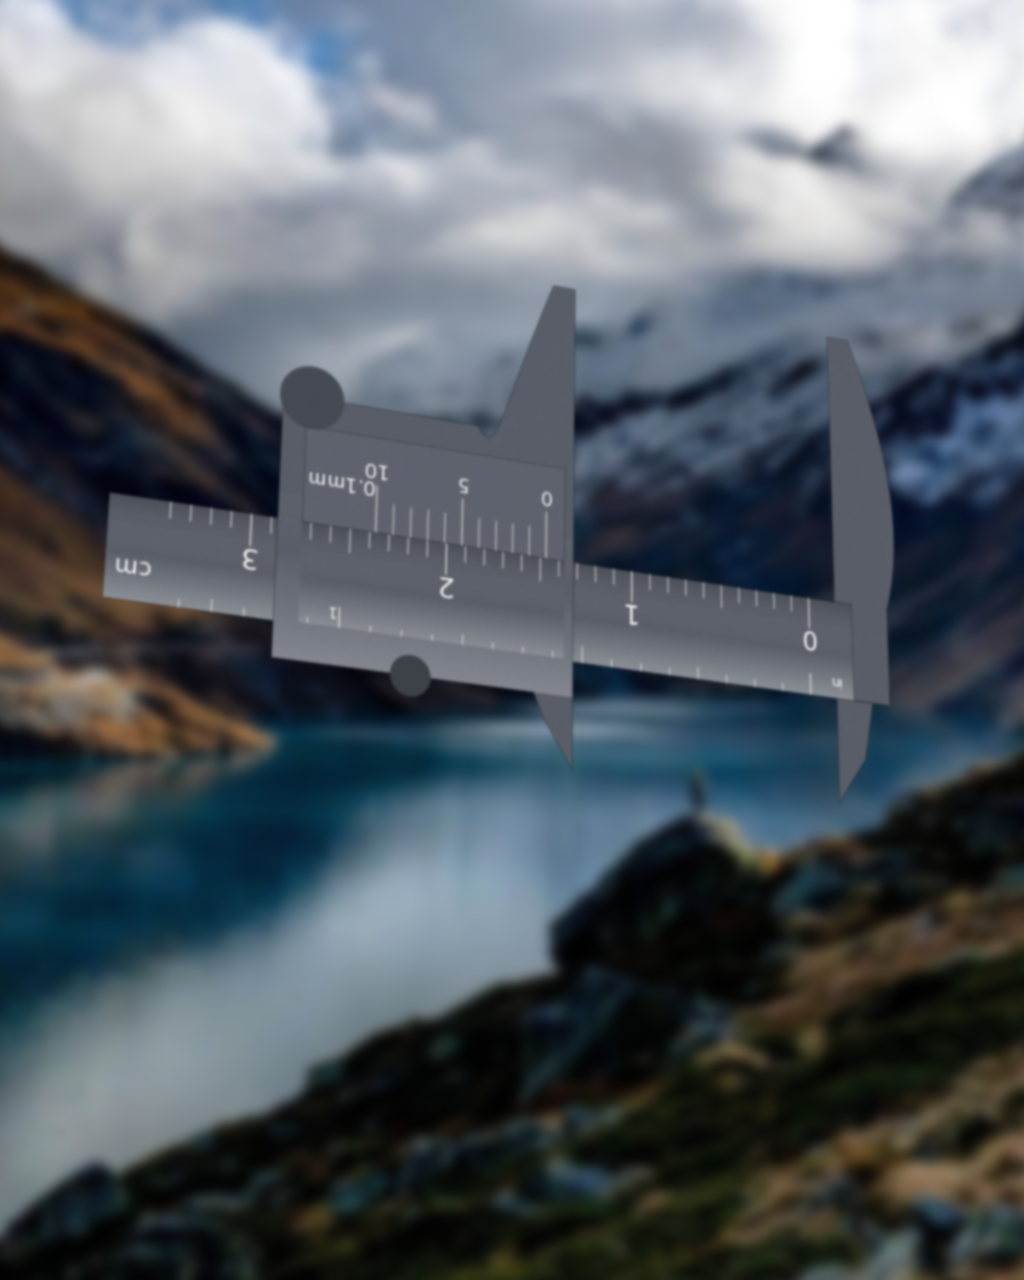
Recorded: 14.7 mm
